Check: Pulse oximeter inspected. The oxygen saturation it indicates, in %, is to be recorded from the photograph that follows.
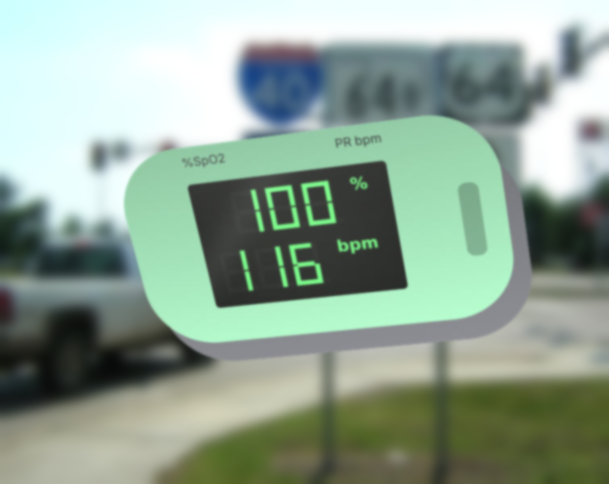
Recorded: 100 %
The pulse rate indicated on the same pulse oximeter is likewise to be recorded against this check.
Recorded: 116 bpm
